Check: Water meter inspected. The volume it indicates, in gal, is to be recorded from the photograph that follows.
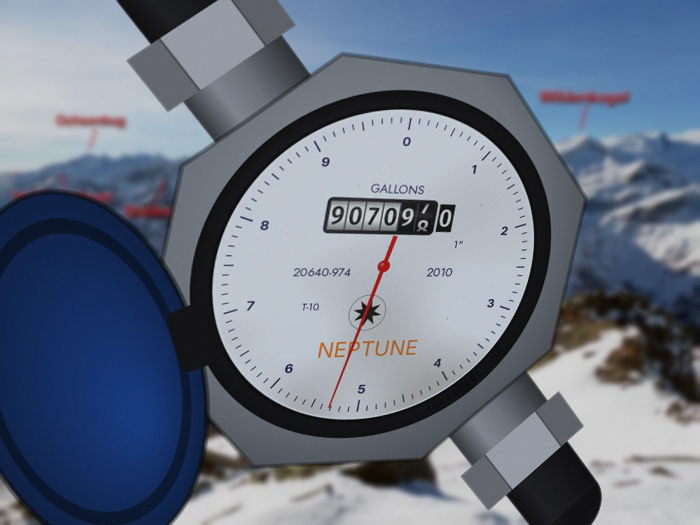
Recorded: 9070975.3 gal
